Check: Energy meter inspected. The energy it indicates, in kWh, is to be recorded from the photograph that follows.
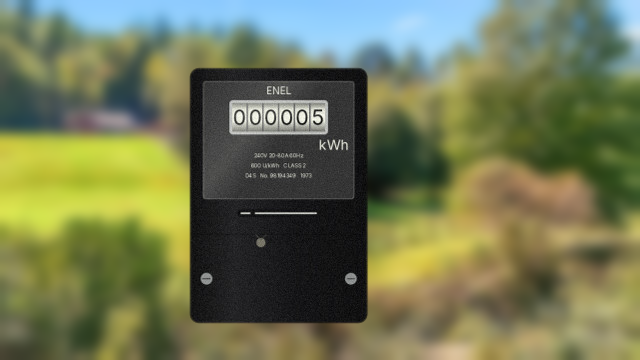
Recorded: 5 kWh
